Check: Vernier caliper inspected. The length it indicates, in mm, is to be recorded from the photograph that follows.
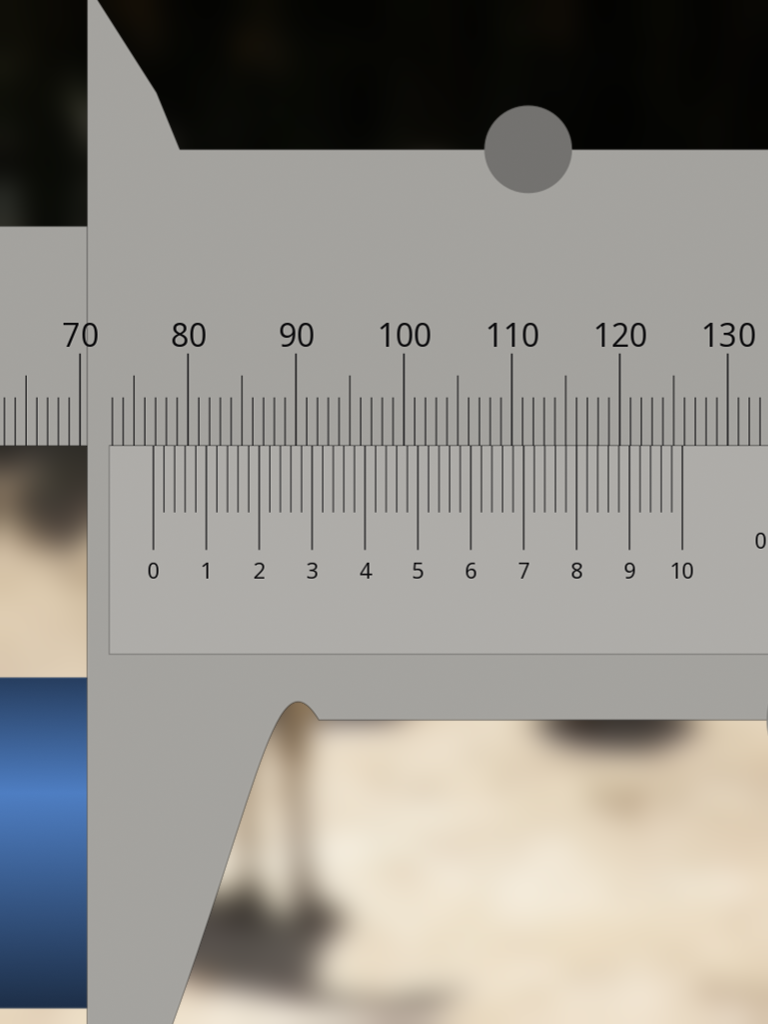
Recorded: 76.8 mm
